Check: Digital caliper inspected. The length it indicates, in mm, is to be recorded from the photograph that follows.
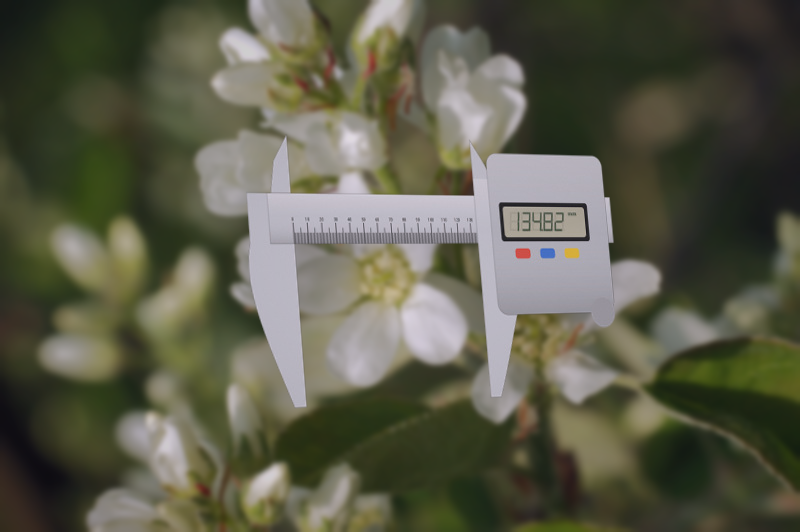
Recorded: 134.82 mm
